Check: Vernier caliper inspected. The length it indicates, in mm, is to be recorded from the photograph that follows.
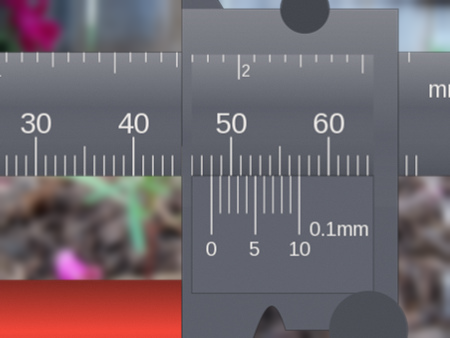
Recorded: 48.0 mm
